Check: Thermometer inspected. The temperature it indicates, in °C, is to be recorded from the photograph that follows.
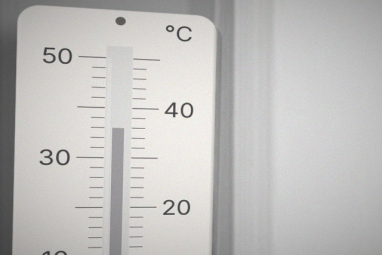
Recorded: 36 °C
